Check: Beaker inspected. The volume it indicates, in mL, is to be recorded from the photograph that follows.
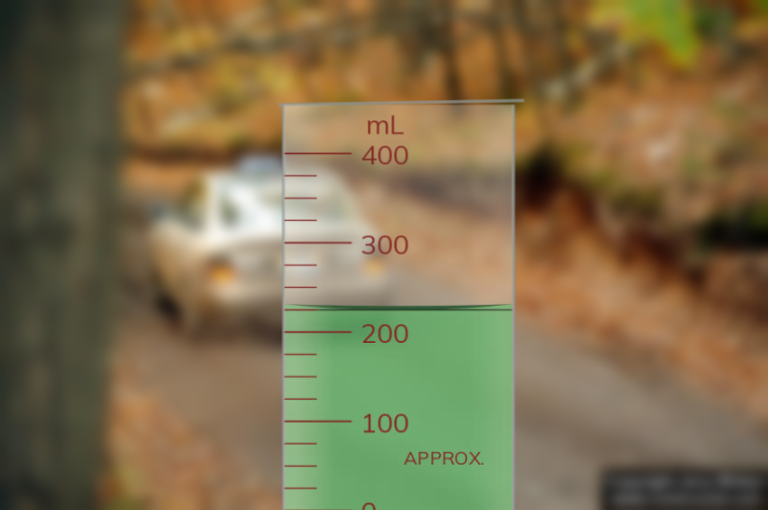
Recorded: 225 mL
